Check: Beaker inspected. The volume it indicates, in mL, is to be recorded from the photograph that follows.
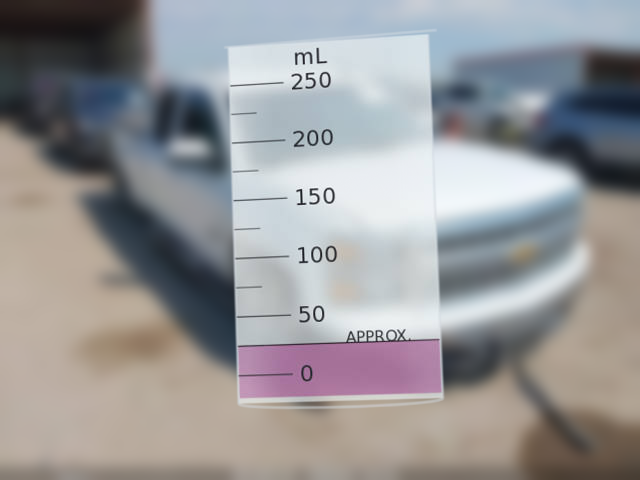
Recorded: 25 mL
